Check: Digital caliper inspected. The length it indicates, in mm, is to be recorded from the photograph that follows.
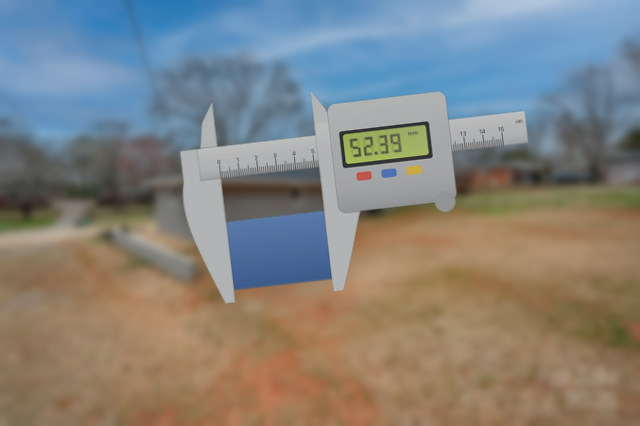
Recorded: 52.39 mm
